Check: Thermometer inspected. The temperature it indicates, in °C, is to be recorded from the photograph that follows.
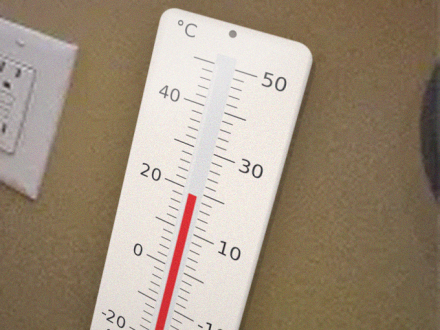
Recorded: 19 °C
